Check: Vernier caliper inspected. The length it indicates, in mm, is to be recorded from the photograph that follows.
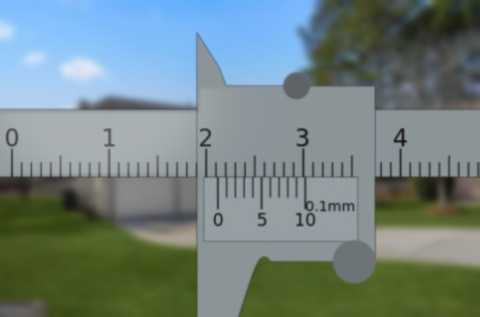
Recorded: 21.2 mm
